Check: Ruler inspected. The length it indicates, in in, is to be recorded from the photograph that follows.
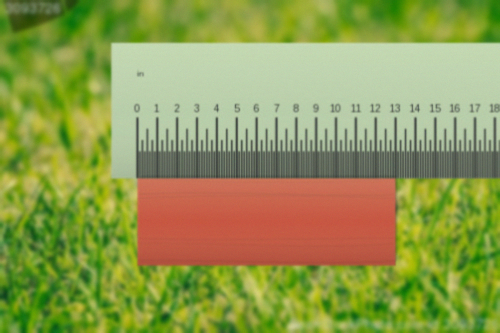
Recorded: 13 in
